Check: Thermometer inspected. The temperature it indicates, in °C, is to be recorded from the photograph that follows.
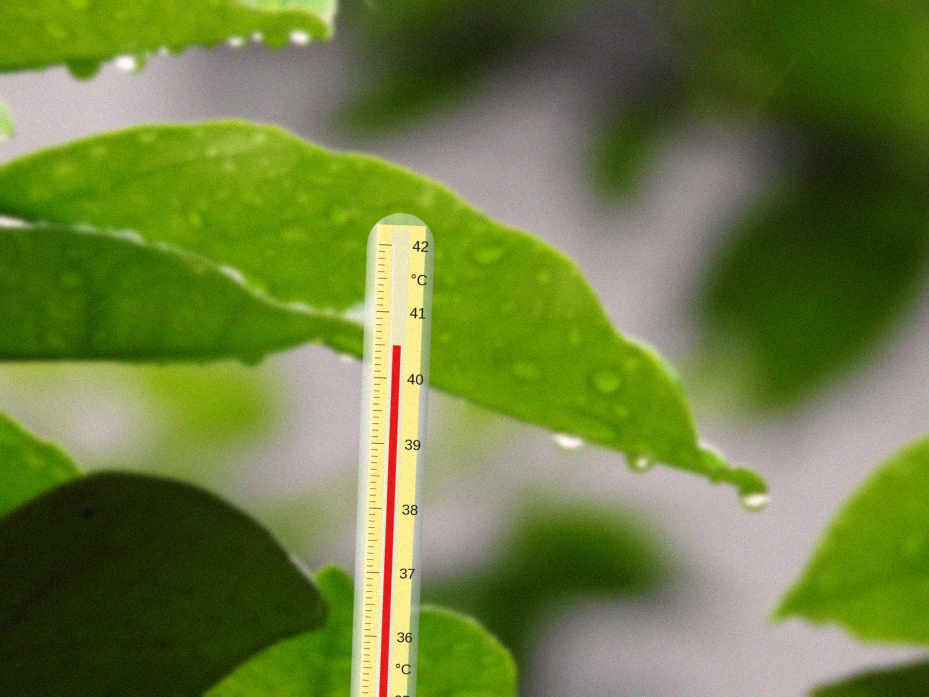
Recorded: 40.5 °C
